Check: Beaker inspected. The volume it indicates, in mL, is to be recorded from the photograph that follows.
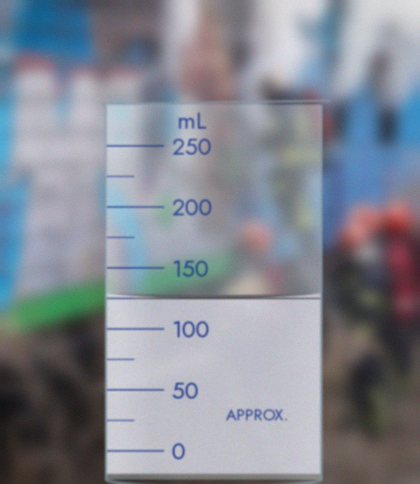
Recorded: 125 mL
